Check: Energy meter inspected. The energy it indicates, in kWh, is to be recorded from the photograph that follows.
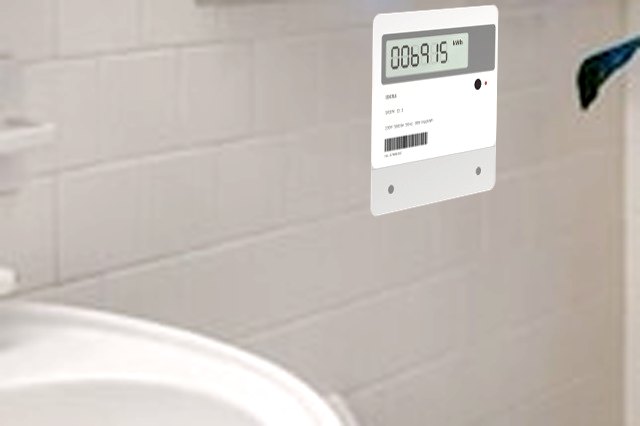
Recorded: 6915 kWh
